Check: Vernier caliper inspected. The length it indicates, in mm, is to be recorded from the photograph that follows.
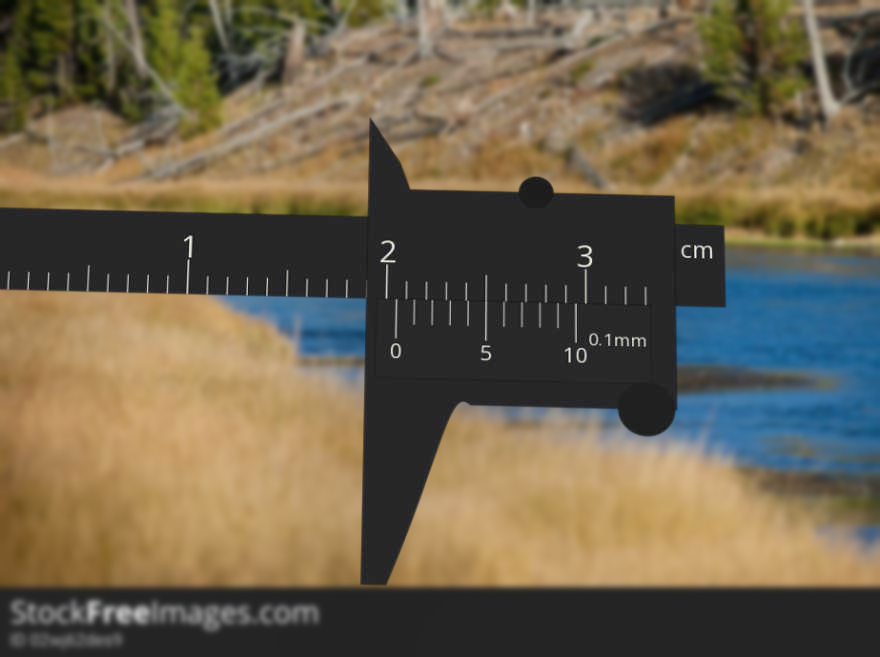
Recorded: 20.5 mm
